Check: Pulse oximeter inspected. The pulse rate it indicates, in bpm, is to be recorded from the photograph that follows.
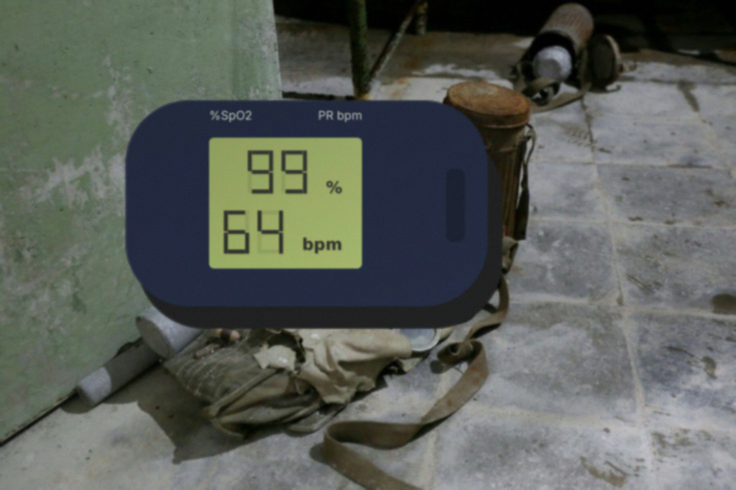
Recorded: 64 bpm
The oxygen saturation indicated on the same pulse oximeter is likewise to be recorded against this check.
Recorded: 99 %
